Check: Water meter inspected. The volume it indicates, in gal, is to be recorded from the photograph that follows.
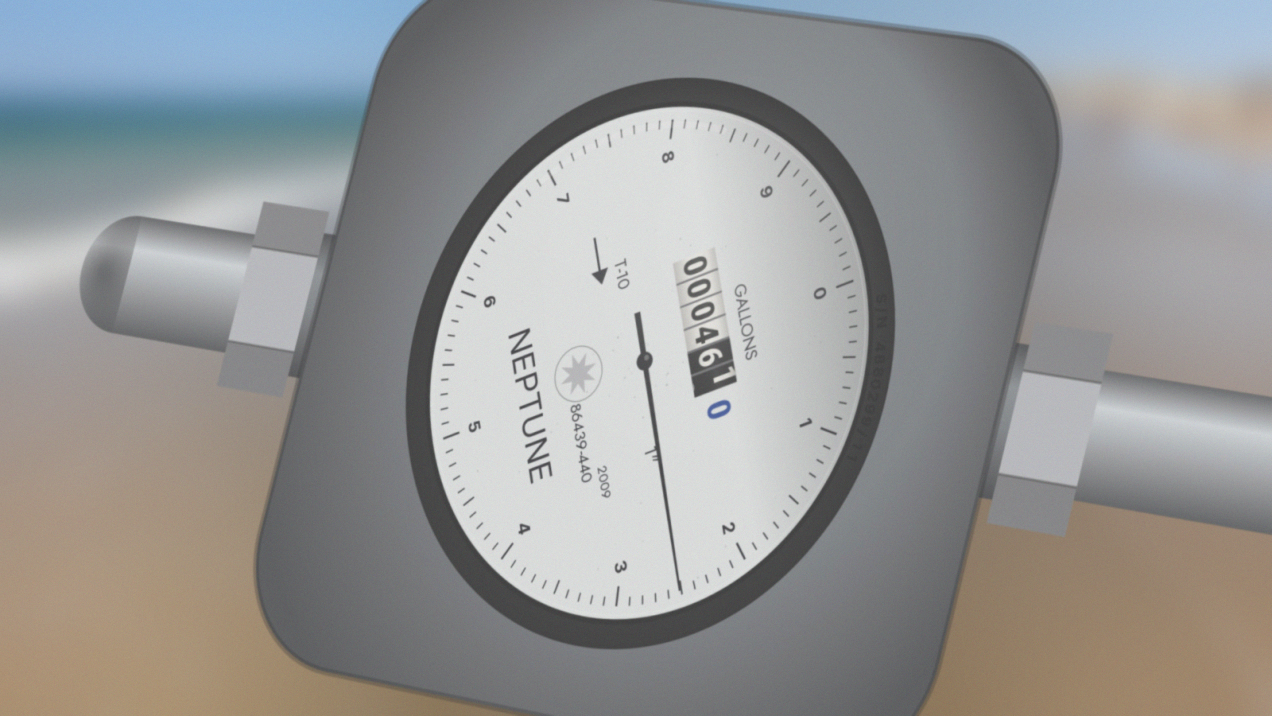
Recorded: 4612.5 gal
